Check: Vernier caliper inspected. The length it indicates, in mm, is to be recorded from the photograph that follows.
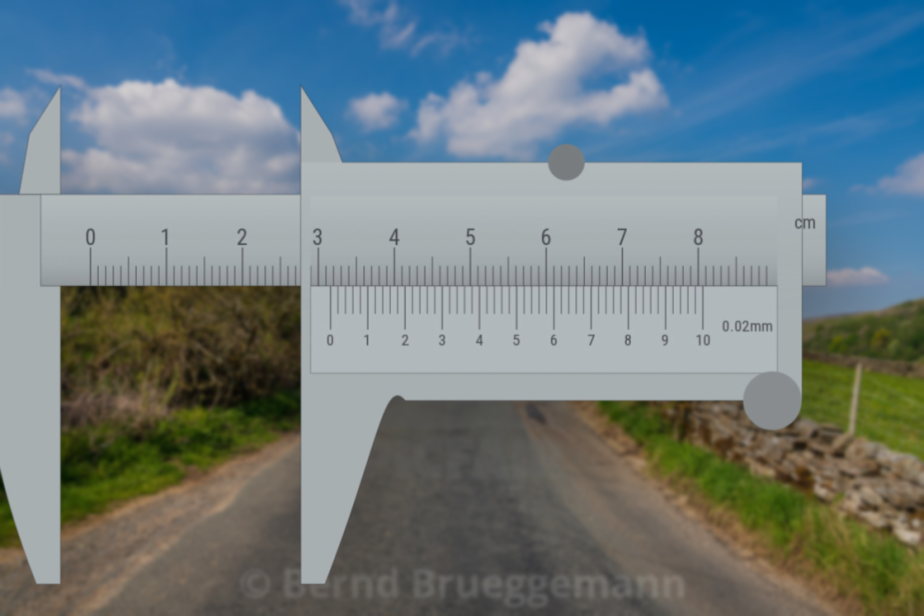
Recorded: 31.6 mm
